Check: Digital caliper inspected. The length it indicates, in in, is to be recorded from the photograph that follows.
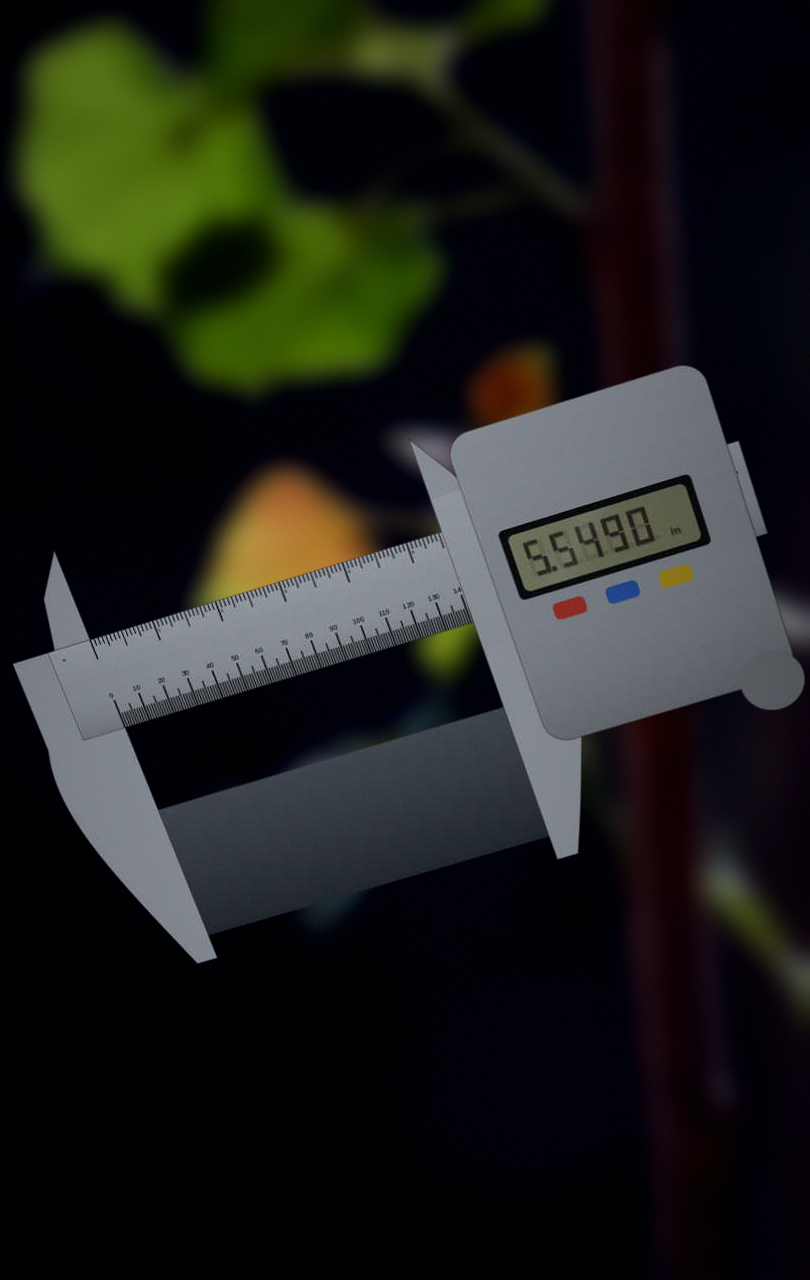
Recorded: 5.5490 in
